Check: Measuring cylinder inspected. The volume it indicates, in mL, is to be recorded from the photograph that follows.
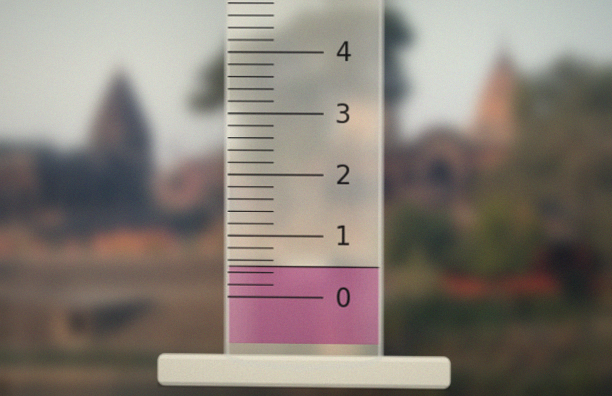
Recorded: 0.5 mL
